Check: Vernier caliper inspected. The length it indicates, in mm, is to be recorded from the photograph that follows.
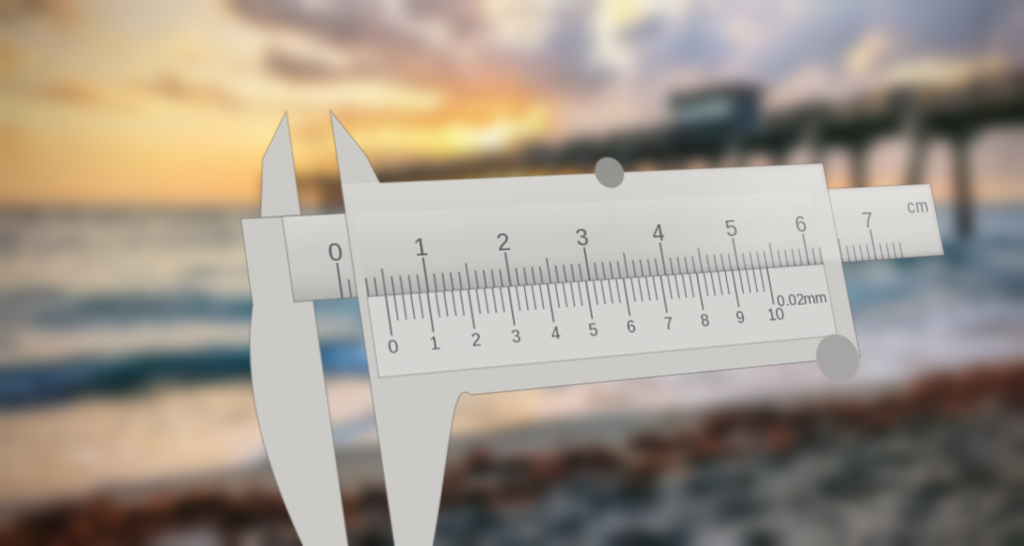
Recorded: 5.0 mm
